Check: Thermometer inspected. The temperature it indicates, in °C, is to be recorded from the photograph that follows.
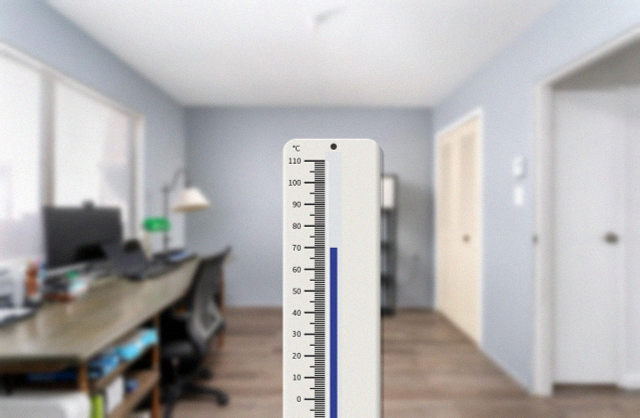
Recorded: 70 °C
